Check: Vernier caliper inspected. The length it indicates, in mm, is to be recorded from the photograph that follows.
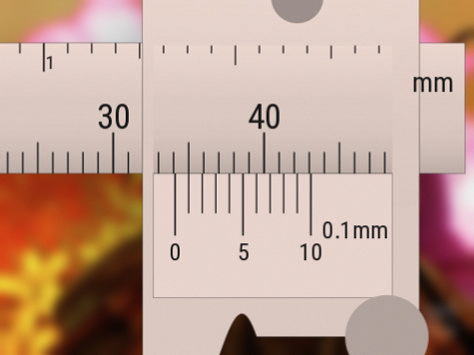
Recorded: 34.1 mm
